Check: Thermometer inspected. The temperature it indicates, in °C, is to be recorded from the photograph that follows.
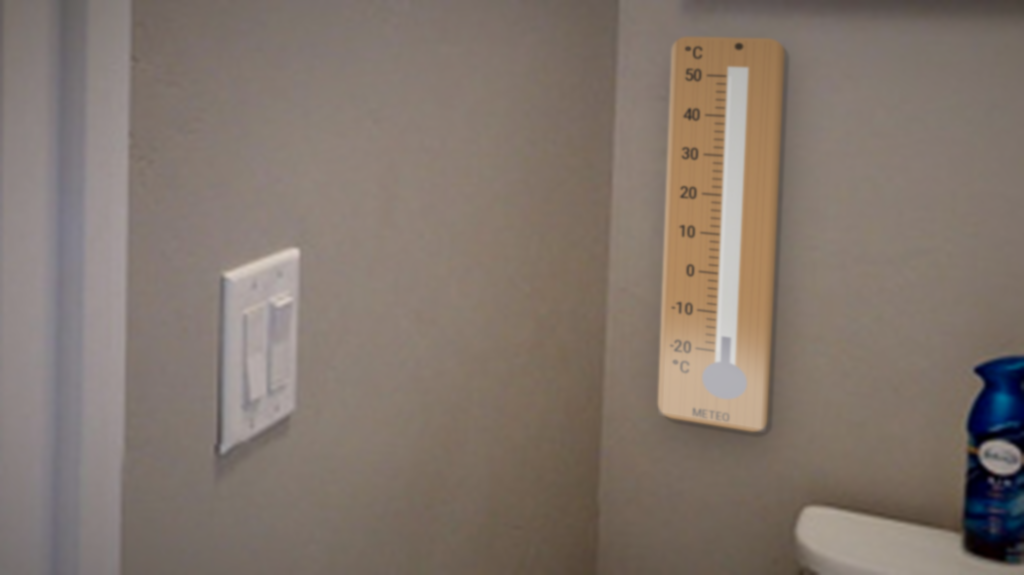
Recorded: -16 °C
